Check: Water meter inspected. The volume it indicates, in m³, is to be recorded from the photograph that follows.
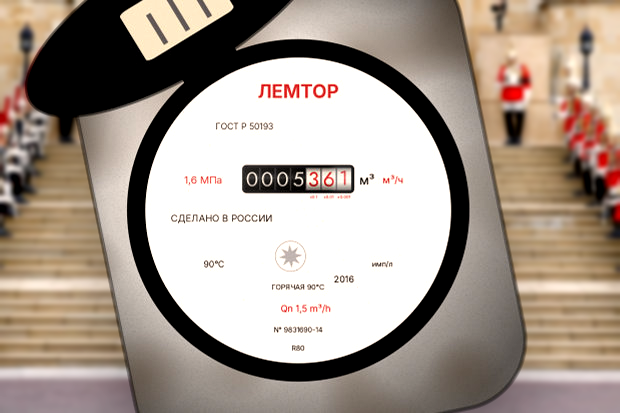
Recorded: 5.361 m³
